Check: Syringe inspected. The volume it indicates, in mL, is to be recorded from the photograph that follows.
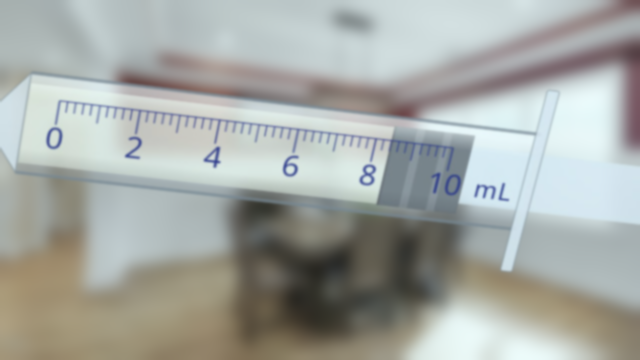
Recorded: 8.4 mL
